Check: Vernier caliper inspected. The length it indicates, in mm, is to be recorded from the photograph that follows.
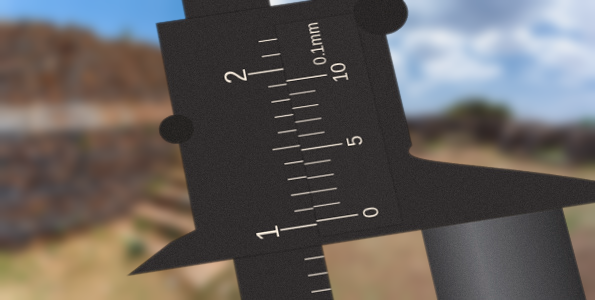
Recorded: 10.2 mm
